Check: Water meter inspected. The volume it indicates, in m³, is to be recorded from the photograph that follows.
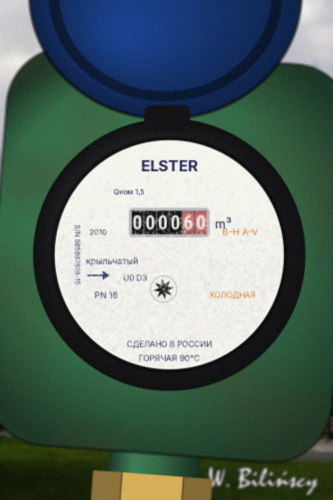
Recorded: 0.60 m³
